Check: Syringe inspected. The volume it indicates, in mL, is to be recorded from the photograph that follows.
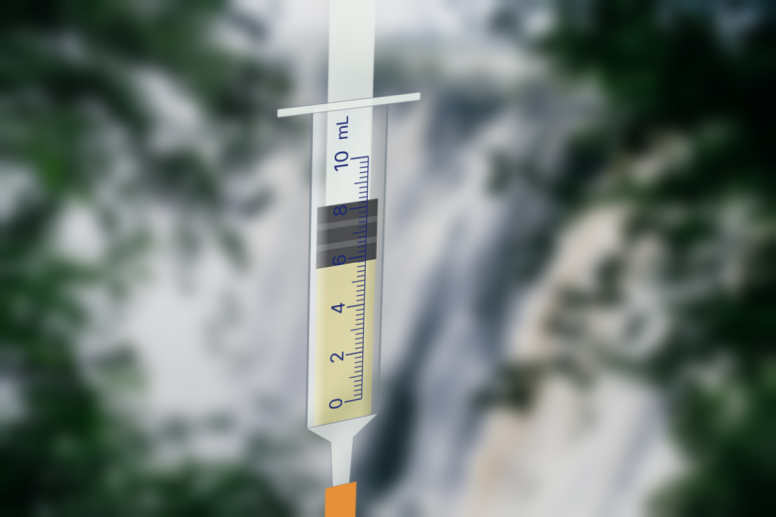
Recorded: 5.8 mL
